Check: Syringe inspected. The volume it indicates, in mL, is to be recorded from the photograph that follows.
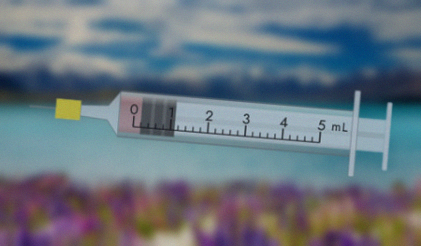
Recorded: 0.2 mL
